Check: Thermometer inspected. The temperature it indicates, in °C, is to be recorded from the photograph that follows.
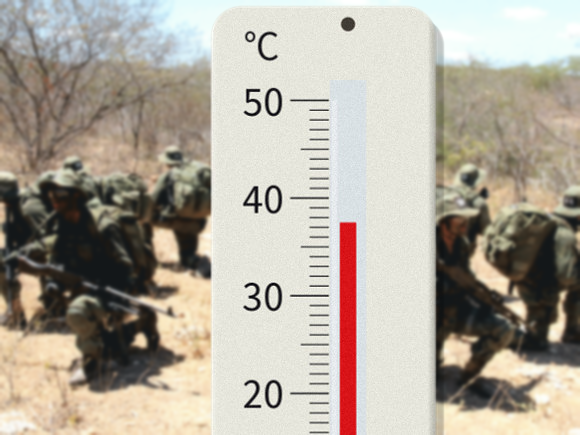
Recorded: 37.5 °C
